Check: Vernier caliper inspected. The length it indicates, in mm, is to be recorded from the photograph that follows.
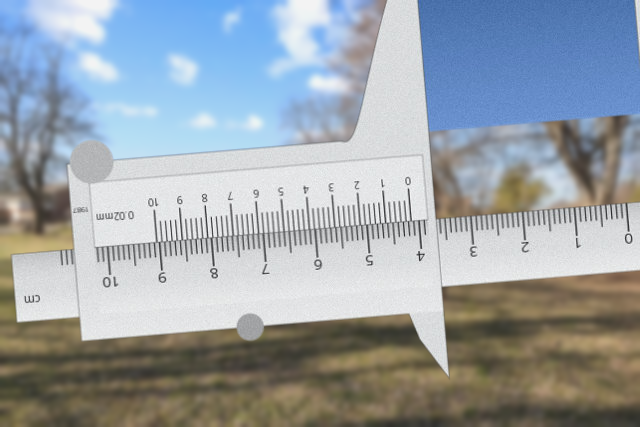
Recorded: 41.5 mm
